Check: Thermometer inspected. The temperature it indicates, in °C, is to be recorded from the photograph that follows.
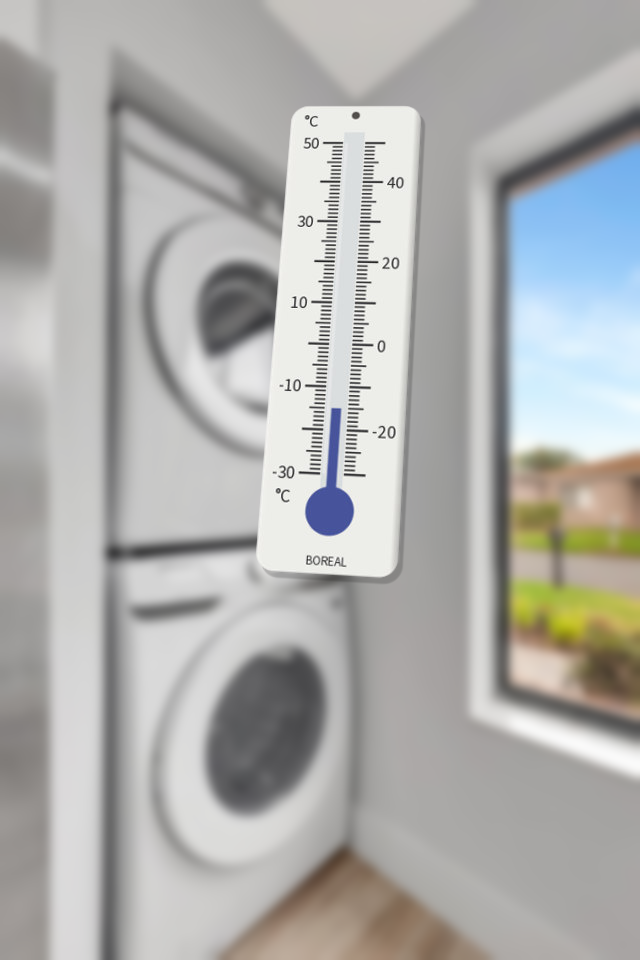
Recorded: -15 °C
